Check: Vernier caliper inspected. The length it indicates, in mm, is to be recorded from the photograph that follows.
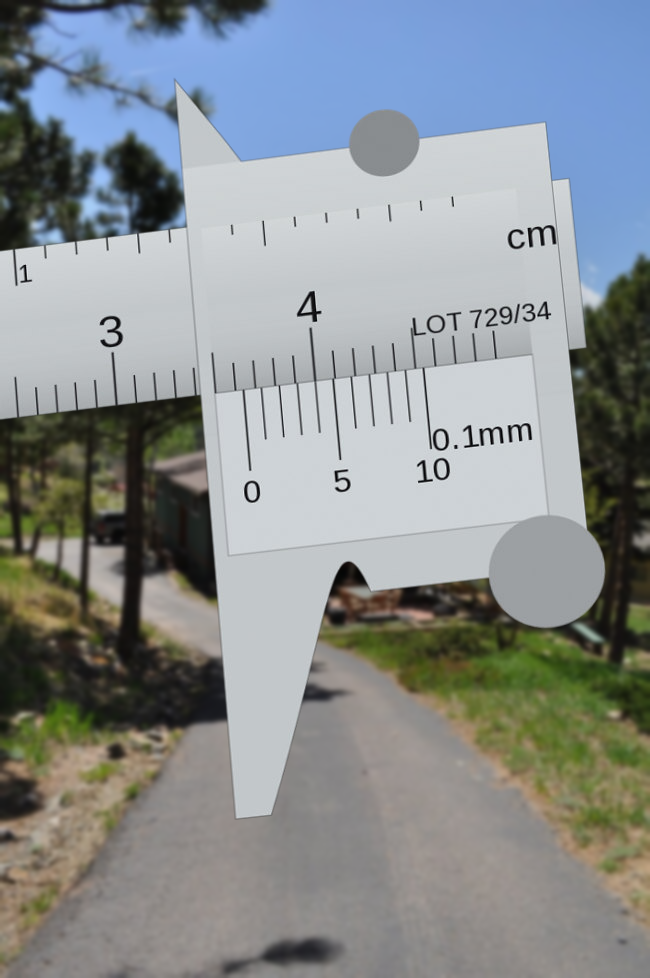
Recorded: 36.4 mm
